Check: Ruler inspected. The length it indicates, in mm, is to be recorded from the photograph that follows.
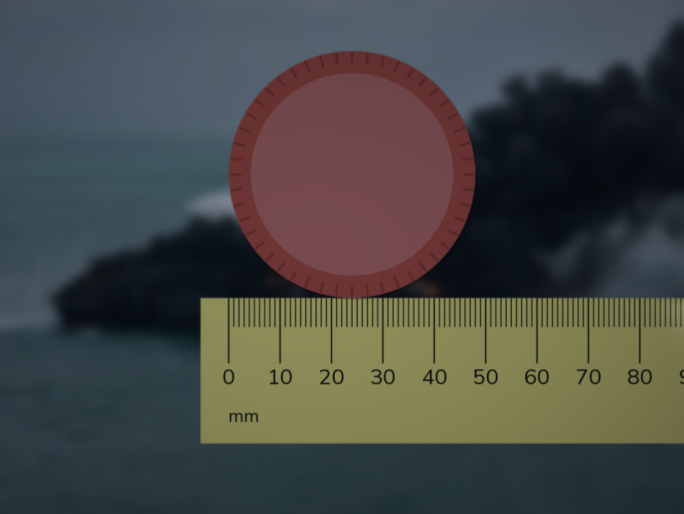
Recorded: 48 mm
